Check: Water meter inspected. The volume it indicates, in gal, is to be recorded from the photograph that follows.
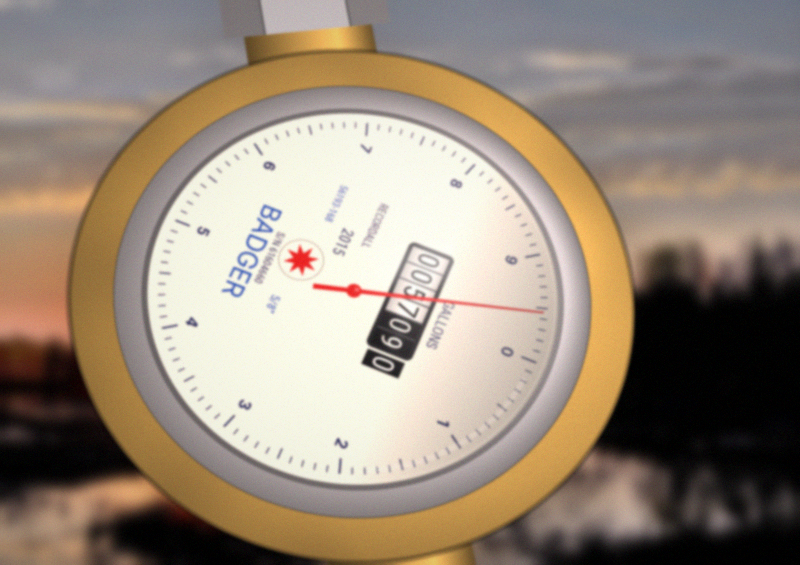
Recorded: 57089.5 gal
